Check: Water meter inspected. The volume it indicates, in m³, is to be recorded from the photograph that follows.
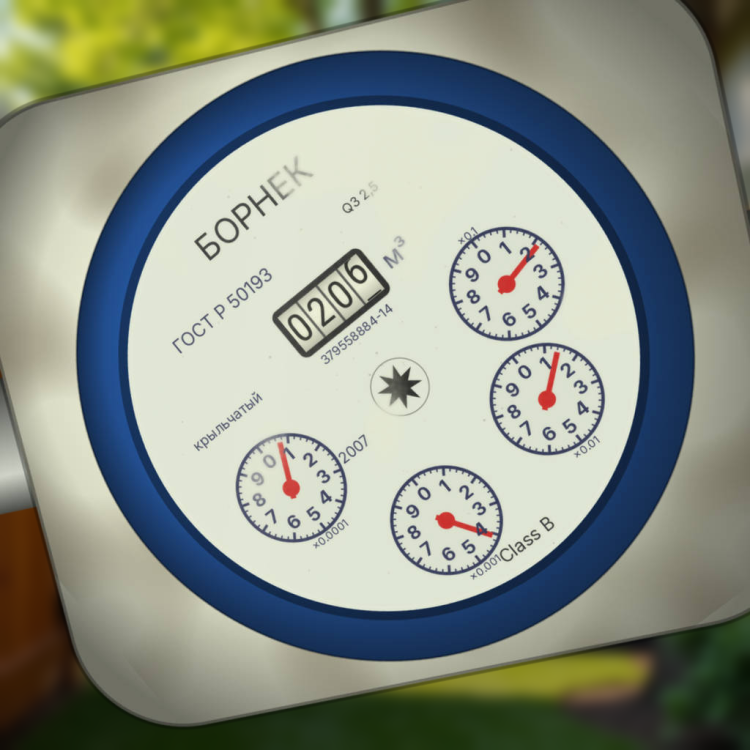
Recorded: 206.2140 m³
